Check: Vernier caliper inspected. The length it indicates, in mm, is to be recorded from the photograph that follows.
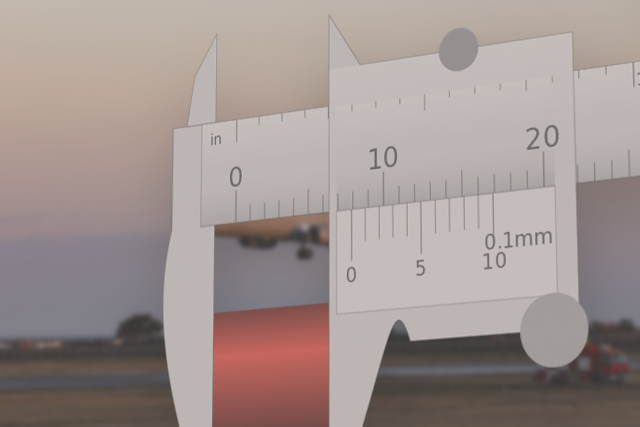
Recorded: 7.9 mm
